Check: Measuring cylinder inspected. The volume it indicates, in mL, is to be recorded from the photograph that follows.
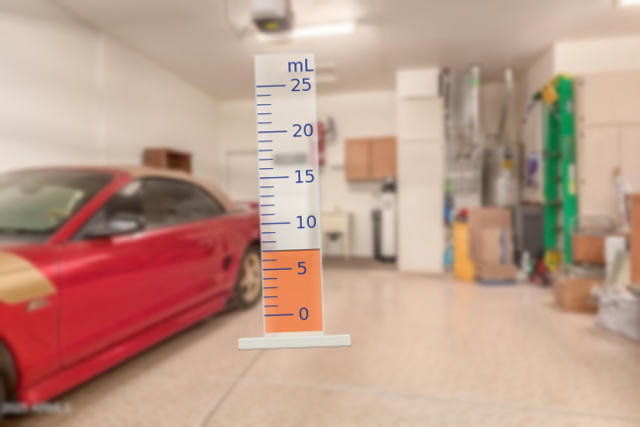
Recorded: 7 mL
